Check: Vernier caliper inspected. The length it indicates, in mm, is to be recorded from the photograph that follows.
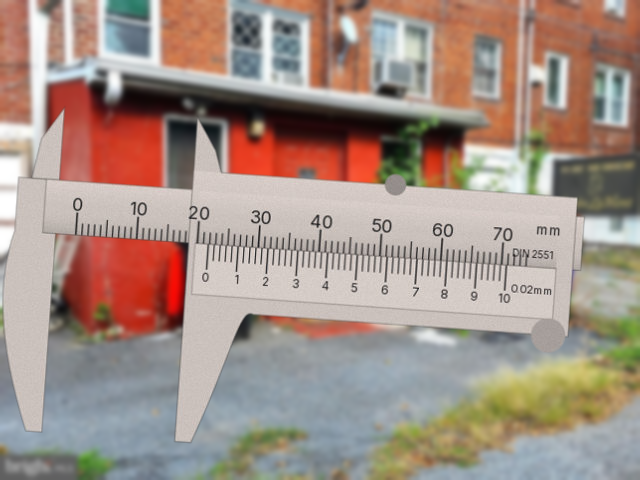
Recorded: 21.8 mm
